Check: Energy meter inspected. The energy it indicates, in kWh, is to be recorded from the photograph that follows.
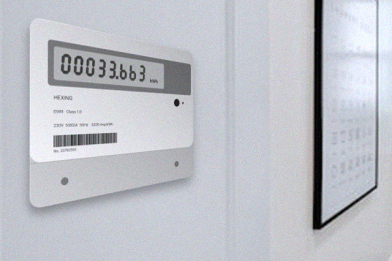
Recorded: 33.663 kWh
